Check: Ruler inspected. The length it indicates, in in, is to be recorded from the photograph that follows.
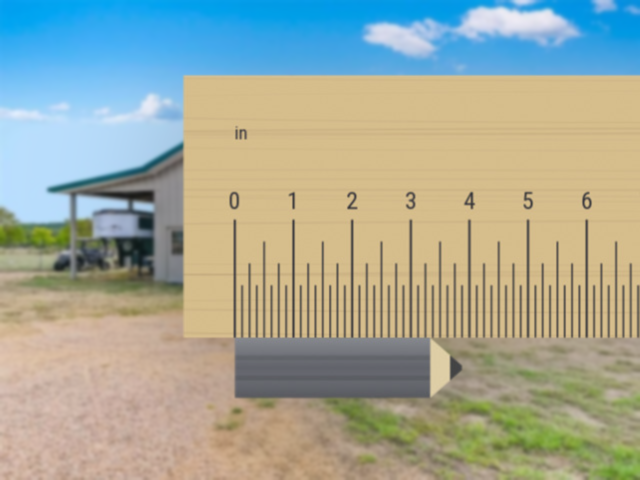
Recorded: 3.875 in
